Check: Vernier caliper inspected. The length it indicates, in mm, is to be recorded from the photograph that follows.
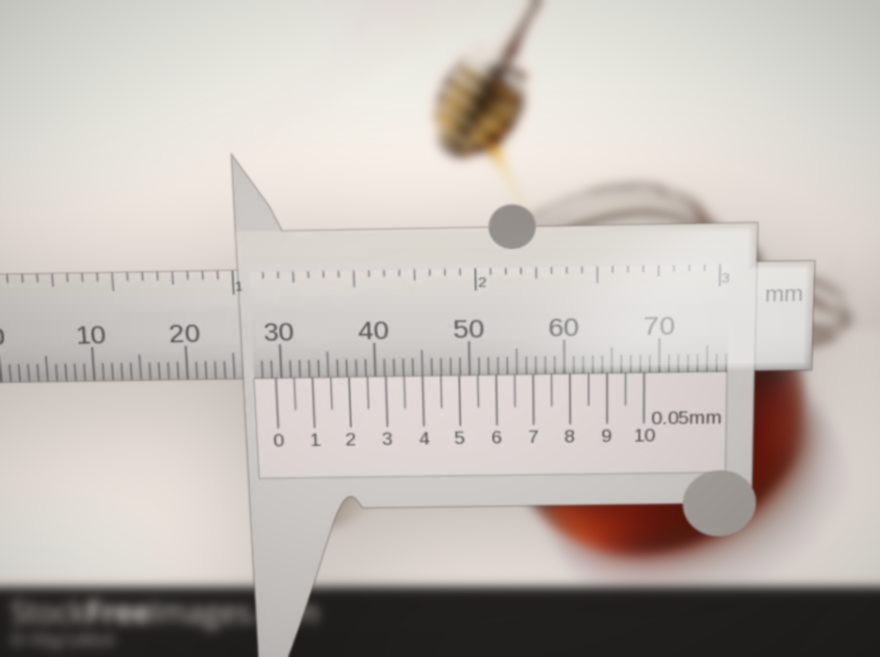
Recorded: 29.4 mm
